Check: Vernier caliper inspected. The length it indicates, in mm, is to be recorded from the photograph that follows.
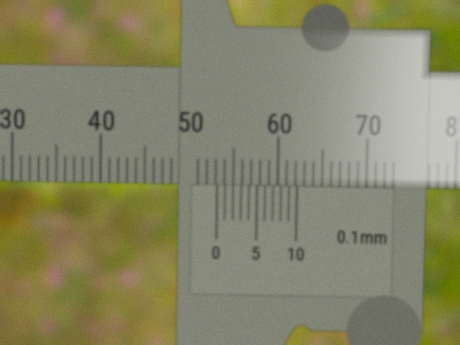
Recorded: 53.2 mm
